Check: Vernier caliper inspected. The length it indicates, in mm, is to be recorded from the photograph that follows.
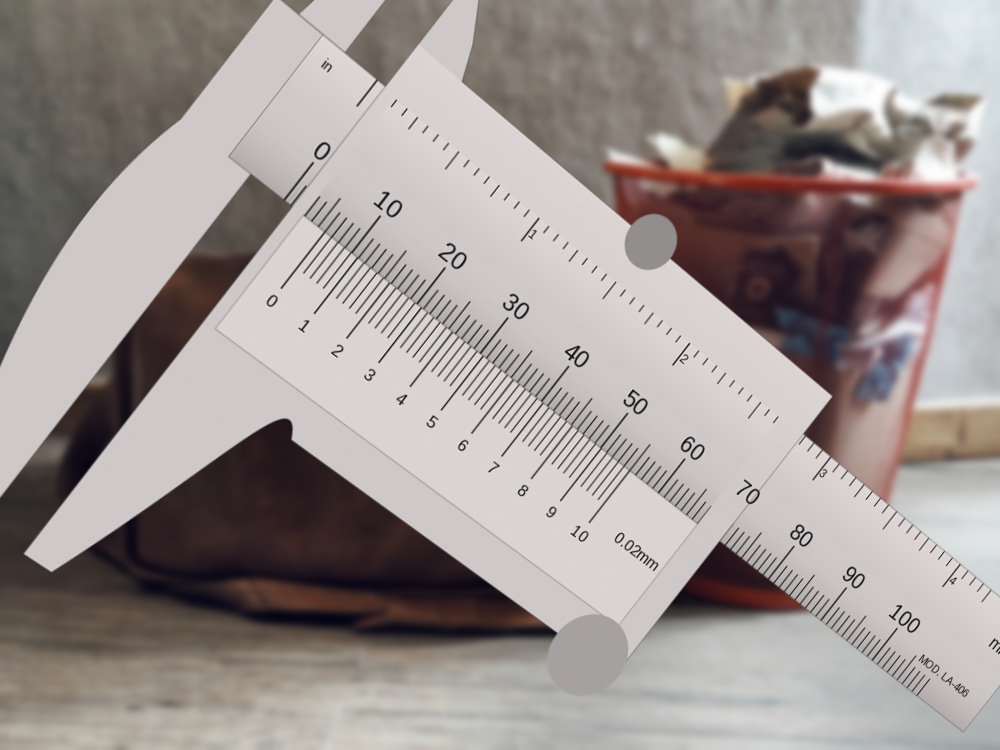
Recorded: 6.0 mm
